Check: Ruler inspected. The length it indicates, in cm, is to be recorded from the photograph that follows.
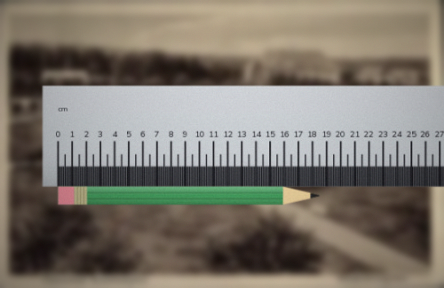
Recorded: 18.5 cm
